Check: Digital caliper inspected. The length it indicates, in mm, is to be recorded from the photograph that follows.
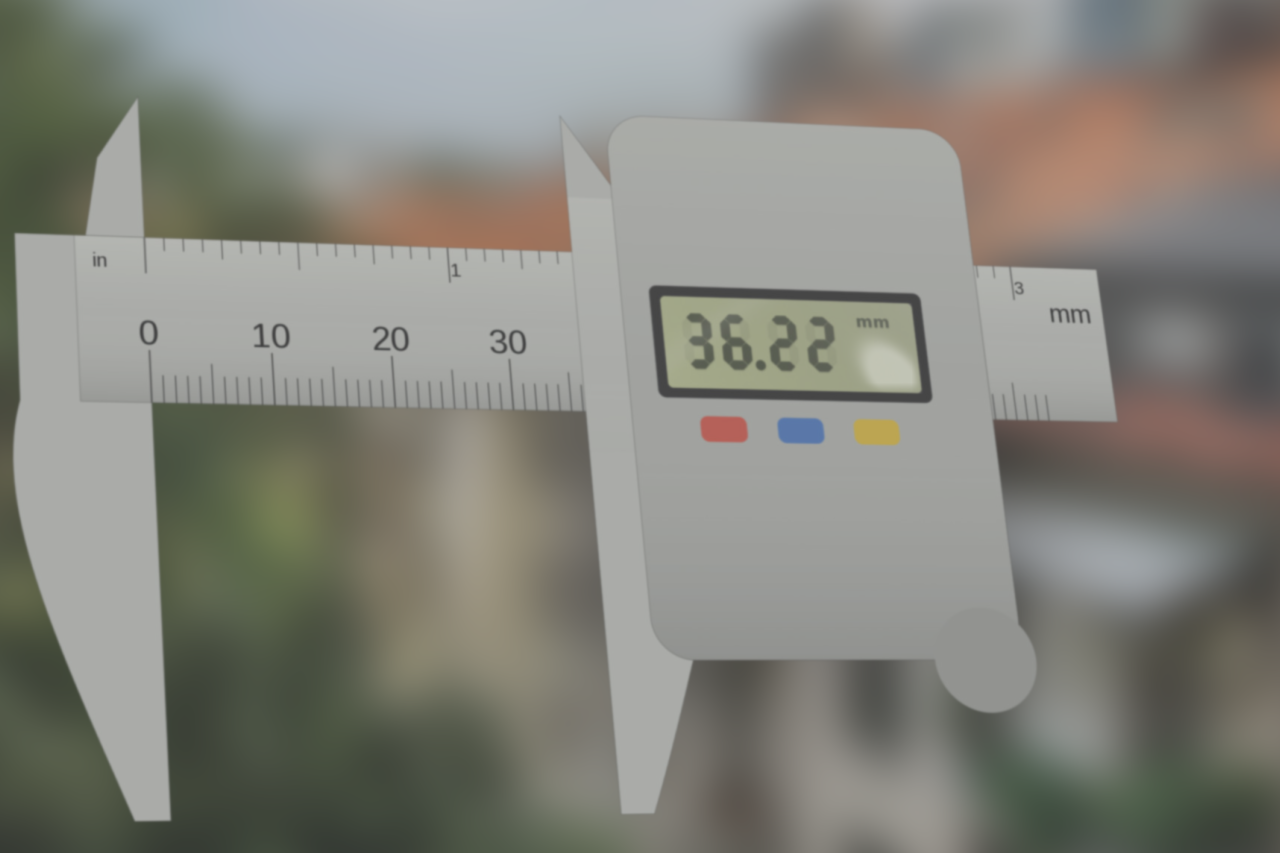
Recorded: 36.22 mm
